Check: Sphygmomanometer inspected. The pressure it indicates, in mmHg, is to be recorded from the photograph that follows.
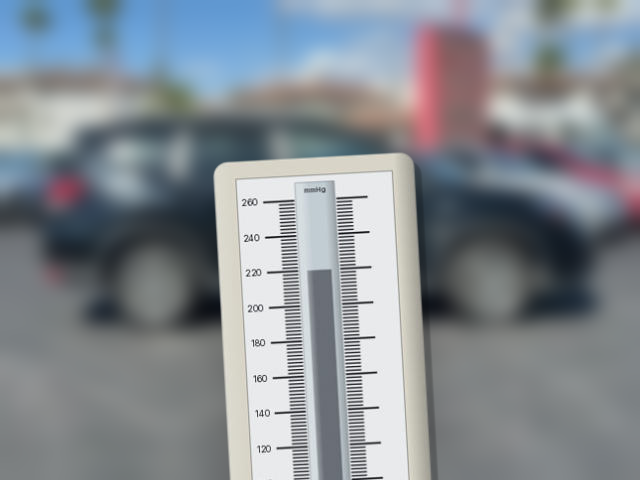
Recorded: 220 mmHg
